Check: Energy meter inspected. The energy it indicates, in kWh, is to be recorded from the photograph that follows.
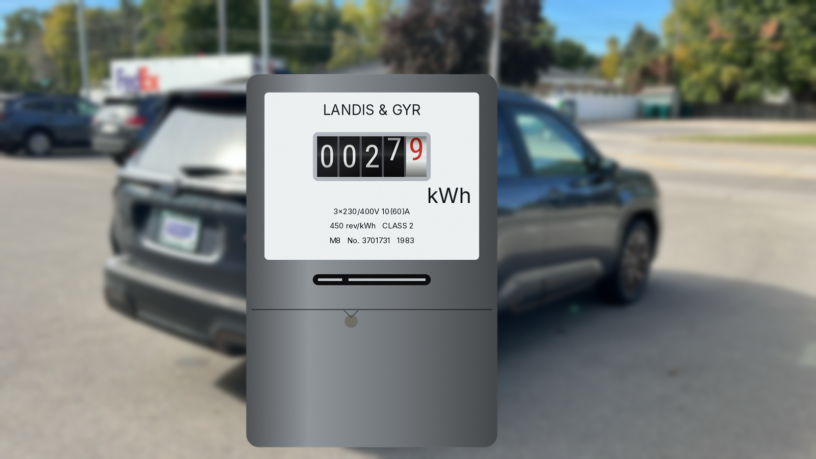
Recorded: 27.9 kWh
